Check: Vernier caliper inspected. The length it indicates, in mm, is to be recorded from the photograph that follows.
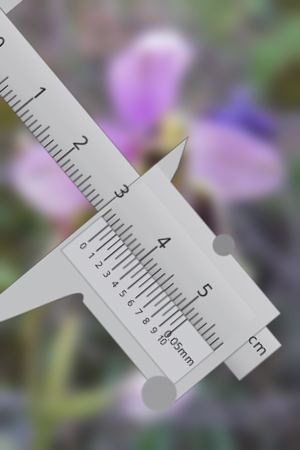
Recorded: 32.6 mm
